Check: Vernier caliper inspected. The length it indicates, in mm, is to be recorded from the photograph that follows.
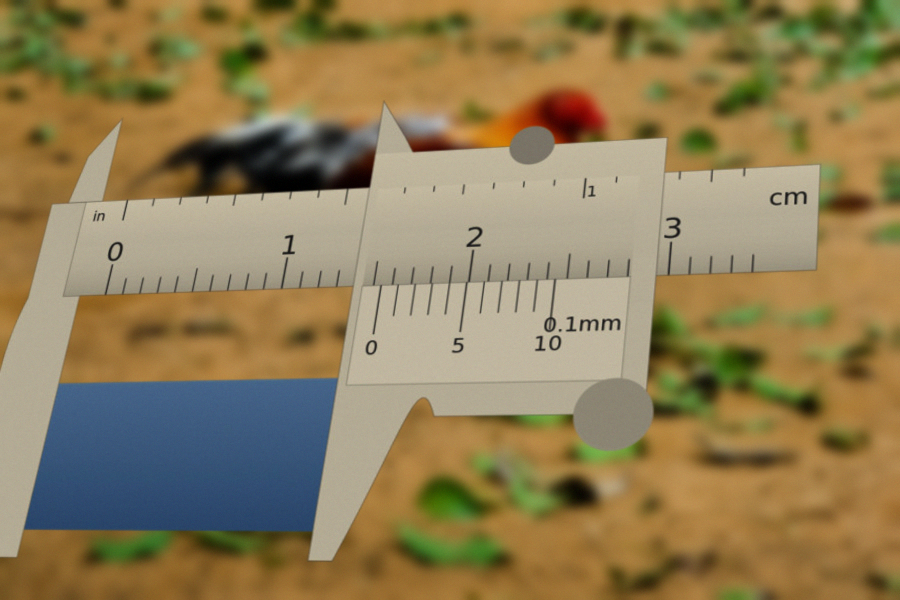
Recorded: 15.4 mm
